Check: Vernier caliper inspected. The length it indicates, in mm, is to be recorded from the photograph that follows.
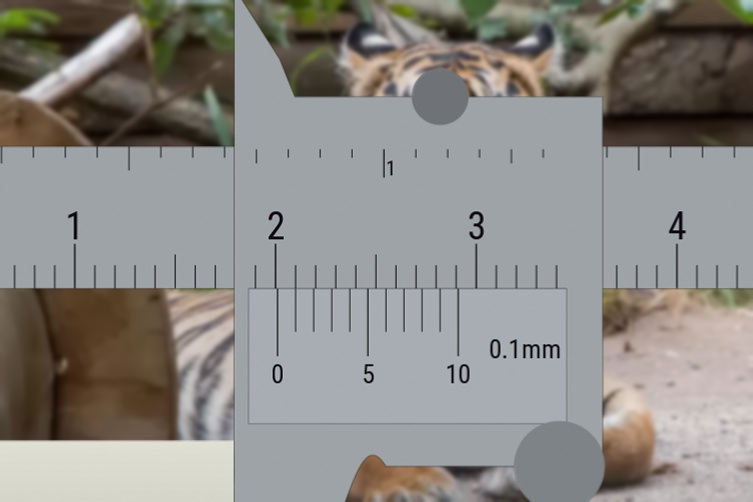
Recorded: 20.1 mm
